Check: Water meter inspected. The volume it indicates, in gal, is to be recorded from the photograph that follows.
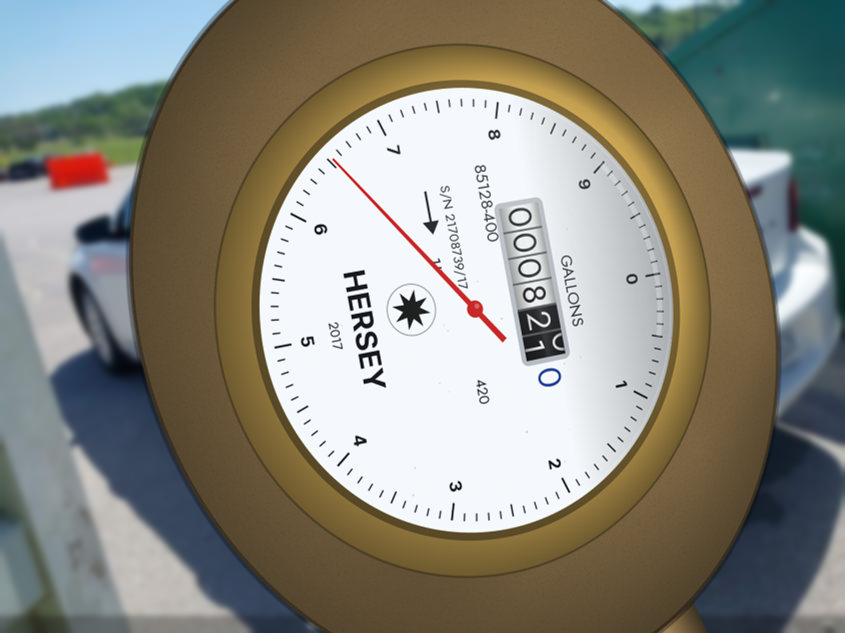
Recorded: 8206.5 gal
